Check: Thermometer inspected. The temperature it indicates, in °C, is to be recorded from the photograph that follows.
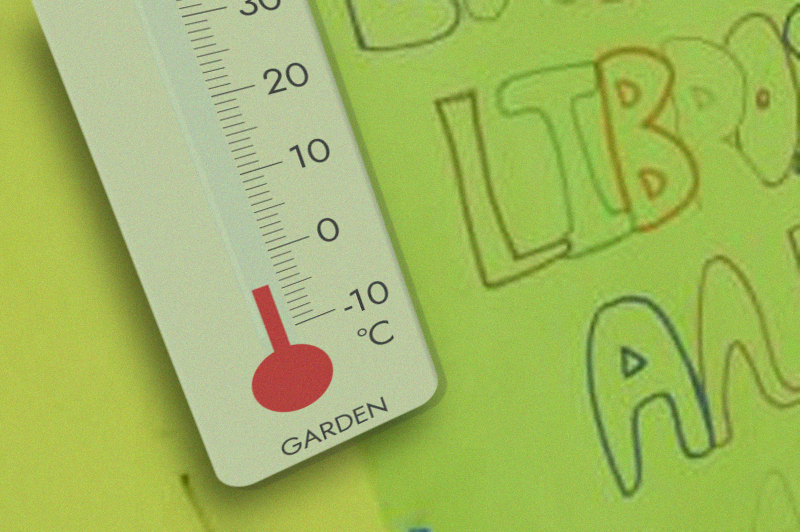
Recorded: -4 °C
